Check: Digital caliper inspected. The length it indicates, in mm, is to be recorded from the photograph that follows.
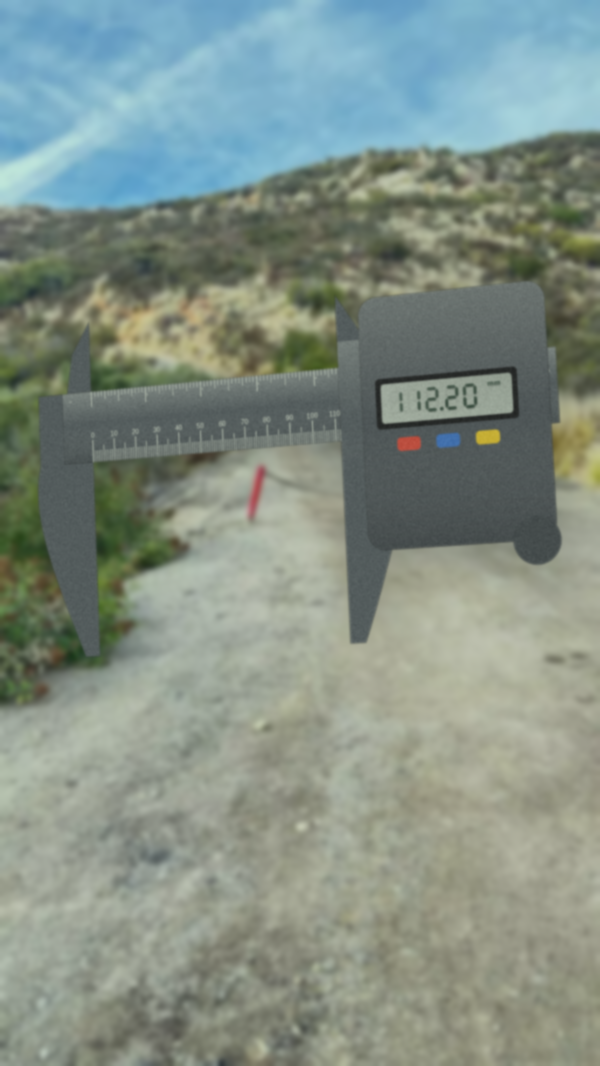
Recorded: 112.20 mm
